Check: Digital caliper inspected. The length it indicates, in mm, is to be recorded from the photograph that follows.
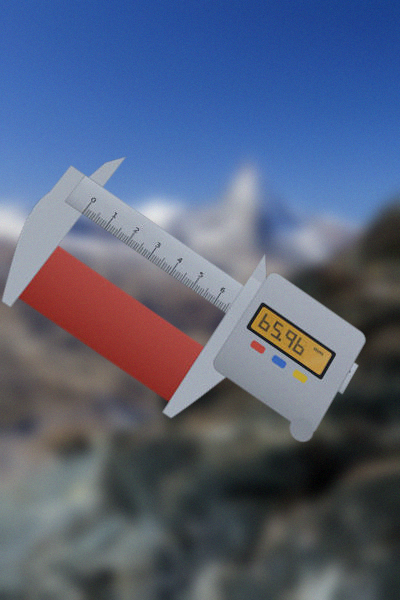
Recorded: 65.96 mm
